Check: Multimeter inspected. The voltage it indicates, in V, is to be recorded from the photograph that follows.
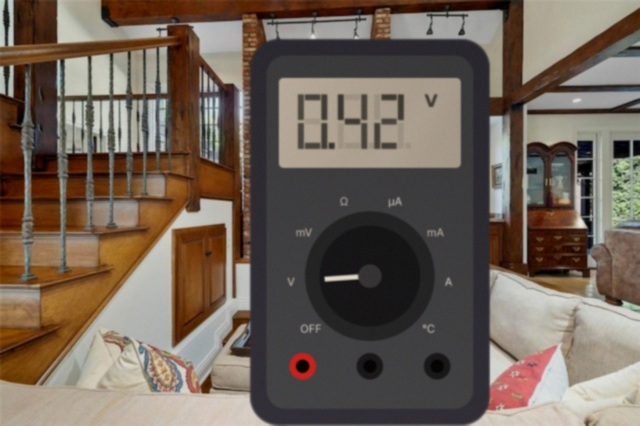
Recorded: 0.42 V
